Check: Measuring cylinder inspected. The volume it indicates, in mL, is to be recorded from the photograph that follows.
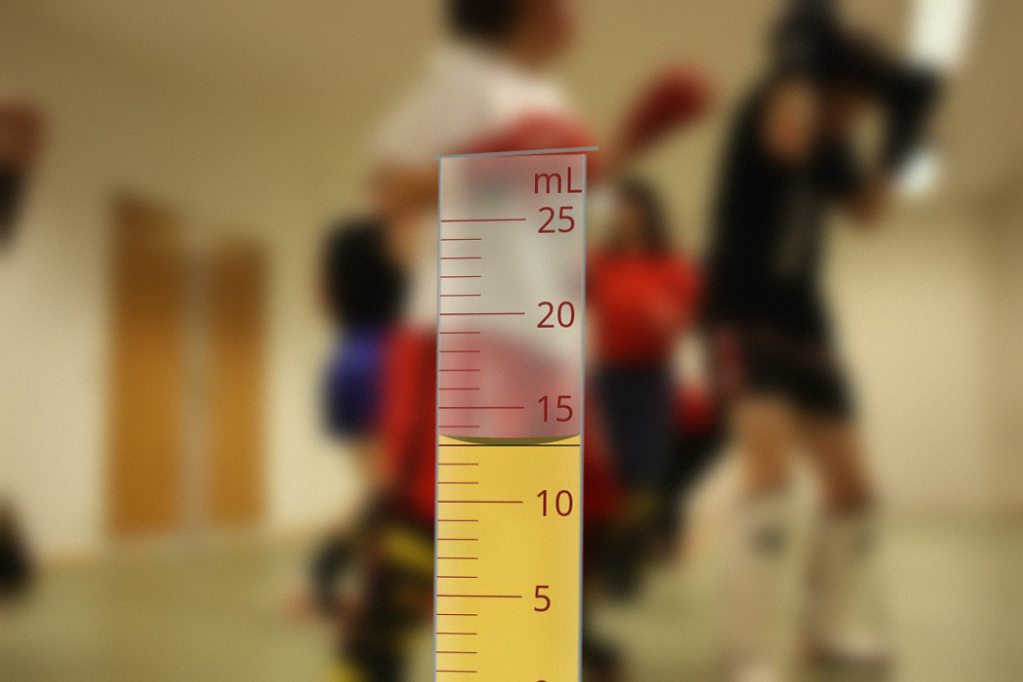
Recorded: 13 mL
